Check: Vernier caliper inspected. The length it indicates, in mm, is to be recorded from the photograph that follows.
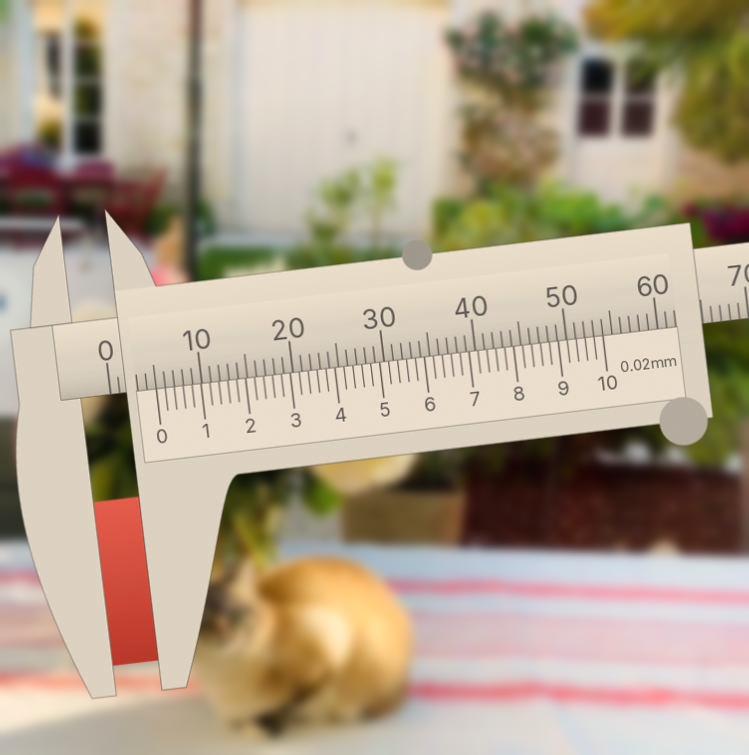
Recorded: 5.0 mm
